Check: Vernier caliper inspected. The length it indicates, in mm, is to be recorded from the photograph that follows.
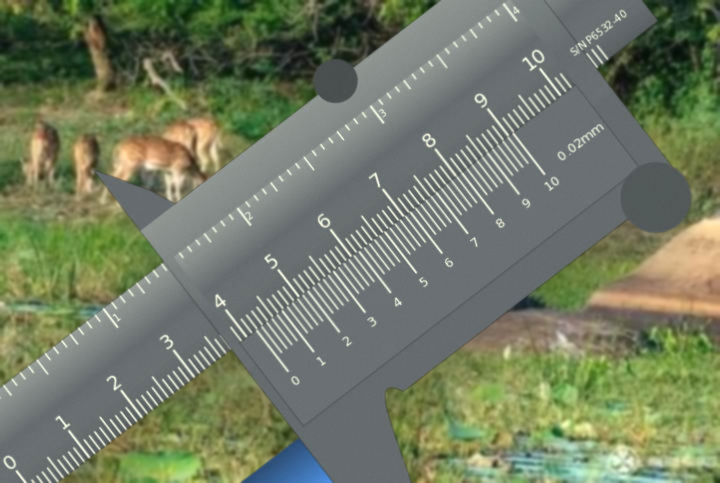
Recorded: 41.8 mm
